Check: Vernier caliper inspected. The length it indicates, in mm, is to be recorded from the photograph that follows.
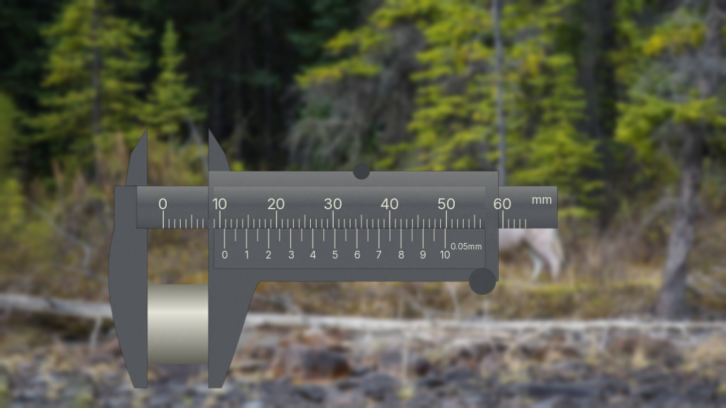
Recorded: 10.8 mm
